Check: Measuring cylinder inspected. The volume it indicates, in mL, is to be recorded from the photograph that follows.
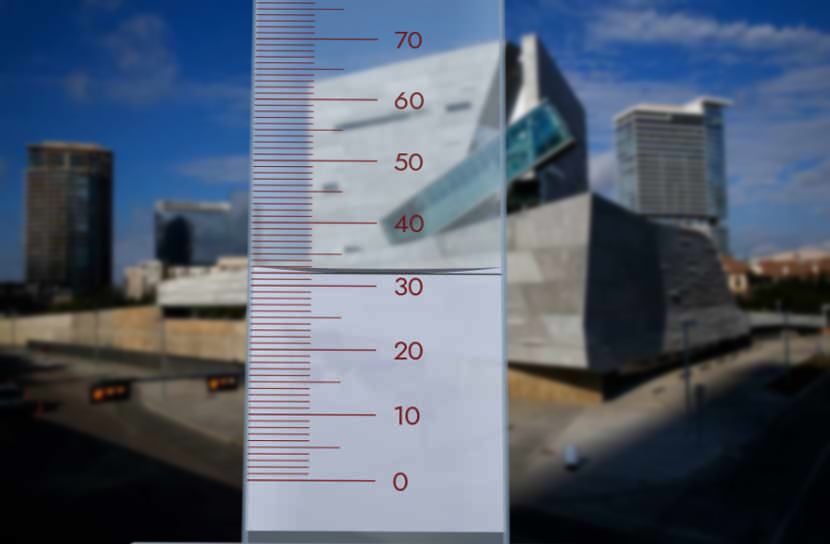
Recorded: 32 mL
